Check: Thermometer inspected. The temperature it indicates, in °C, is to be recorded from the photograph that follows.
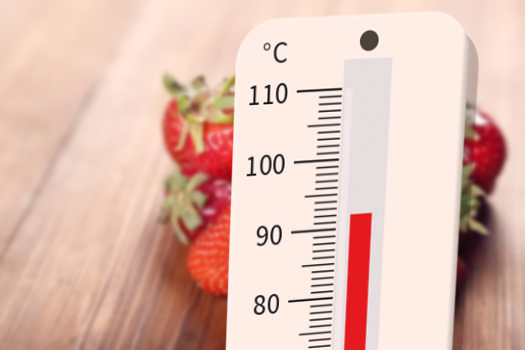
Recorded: 92 °C
